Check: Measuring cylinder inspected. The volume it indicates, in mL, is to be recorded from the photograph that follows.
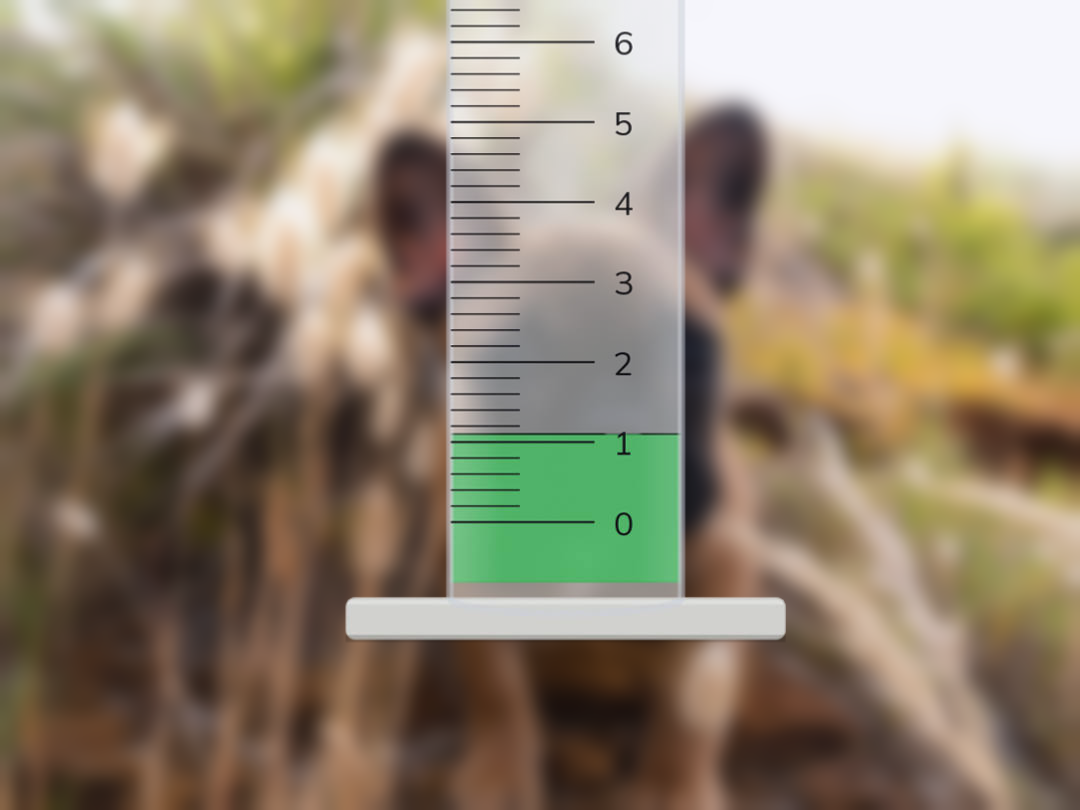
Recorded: 1.1 mL
